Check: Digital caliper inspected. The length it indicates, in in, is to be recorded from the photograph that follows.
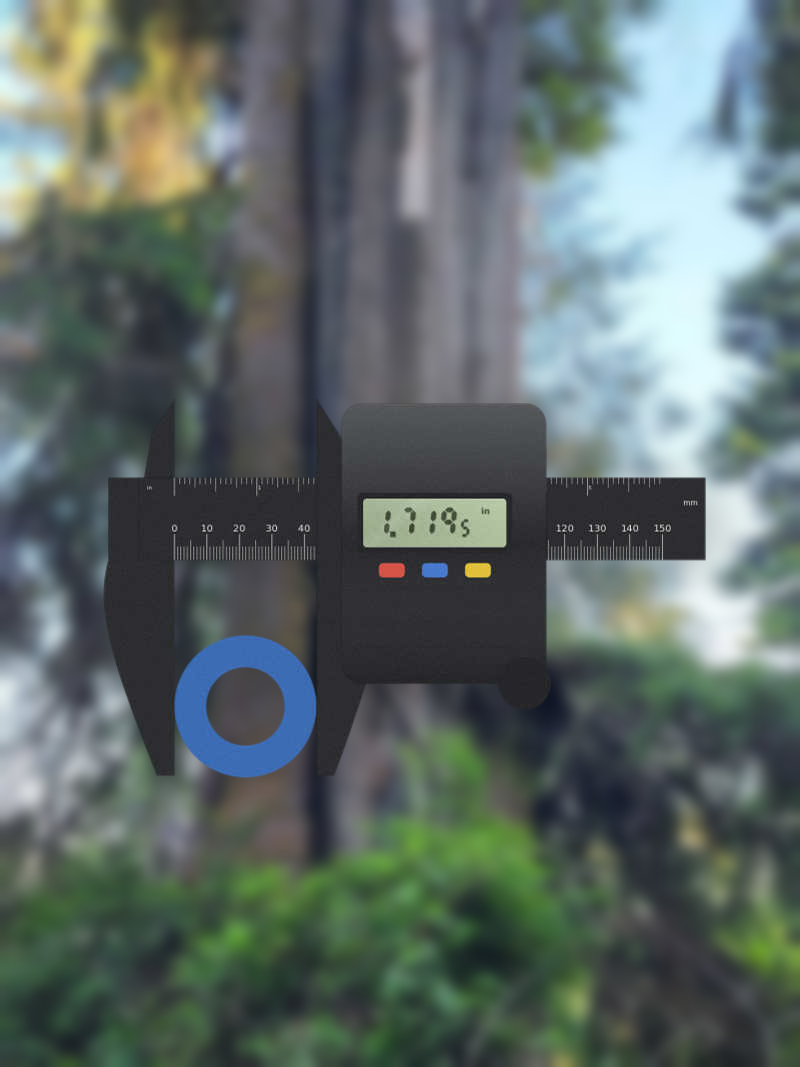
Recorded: 1.7195 in
